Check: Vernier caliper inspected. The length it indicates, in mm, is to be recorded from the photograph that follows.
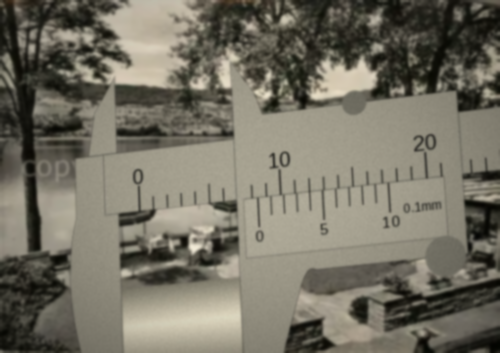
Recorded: 8.4 mm
